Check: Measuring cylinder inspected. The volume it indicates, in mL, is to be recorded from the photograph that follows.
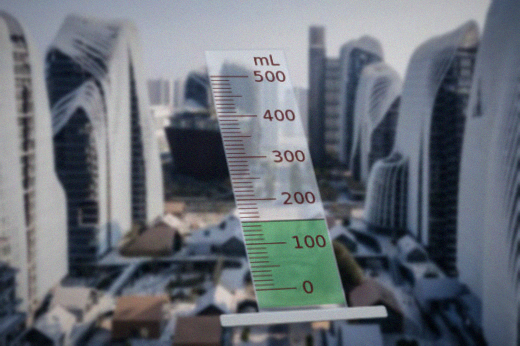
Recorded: 150 mL
